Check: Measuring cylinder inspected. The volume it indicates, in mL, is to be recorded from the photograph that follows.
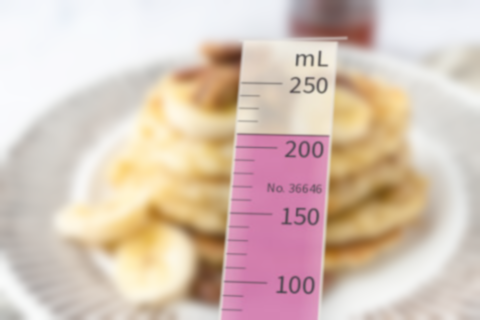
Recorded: 210 mL
